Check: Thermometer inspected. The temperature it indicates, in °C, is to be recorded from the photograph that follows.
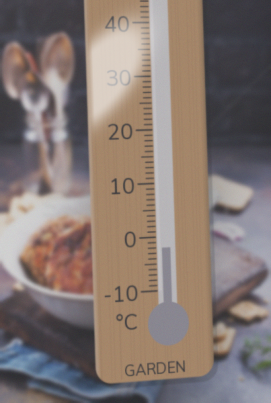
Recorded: -2 °C
